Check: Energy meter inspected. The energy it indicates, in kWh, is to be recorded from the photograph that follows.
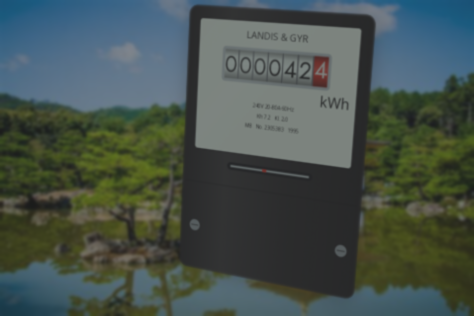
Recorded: 42.4 kWh
